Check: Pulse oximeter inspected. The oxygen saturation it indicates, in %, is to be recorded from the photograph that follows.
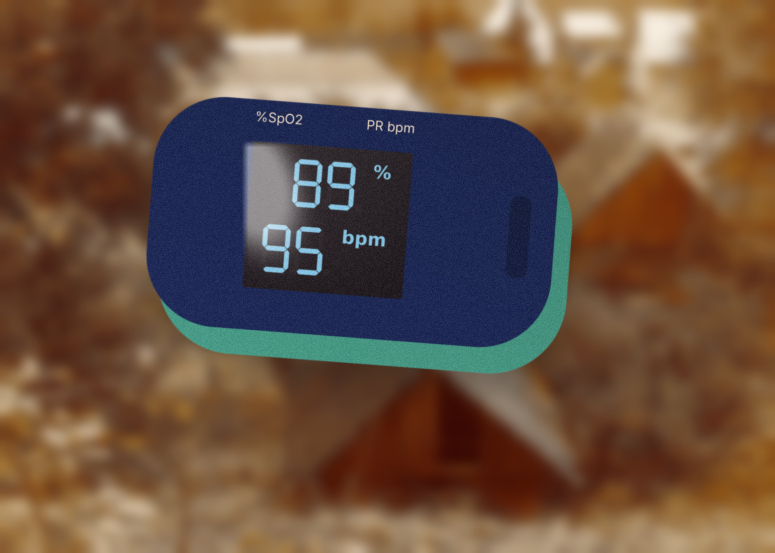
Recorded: 89 %
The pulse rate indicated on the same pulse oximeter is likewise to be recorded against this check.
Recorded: 95 bpm
